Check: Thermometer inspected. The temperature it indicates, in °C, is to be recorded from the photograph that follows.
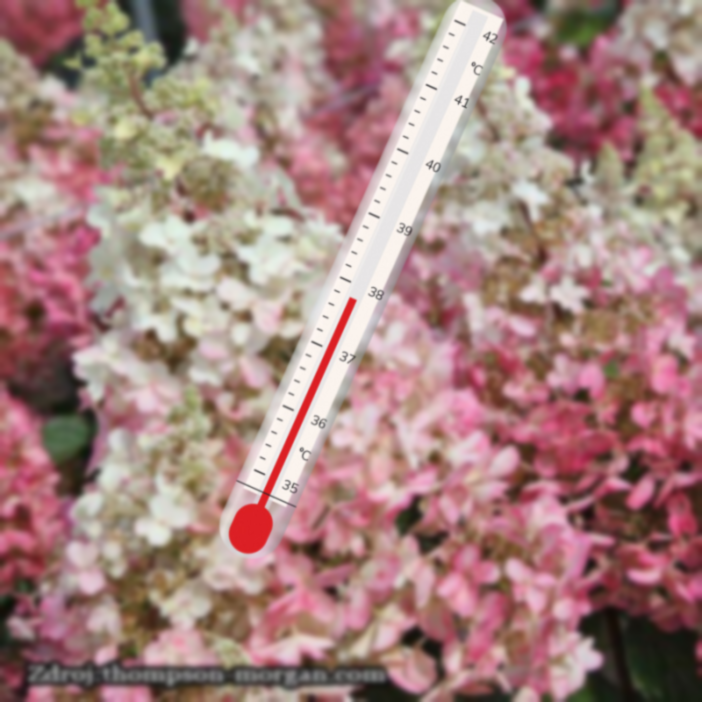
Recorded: 37.8 °C
